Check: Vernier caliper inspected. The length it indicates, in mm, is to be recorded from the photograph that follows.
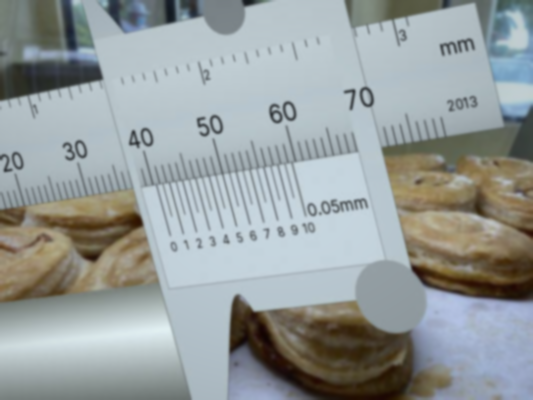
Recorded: 40.5 mm
